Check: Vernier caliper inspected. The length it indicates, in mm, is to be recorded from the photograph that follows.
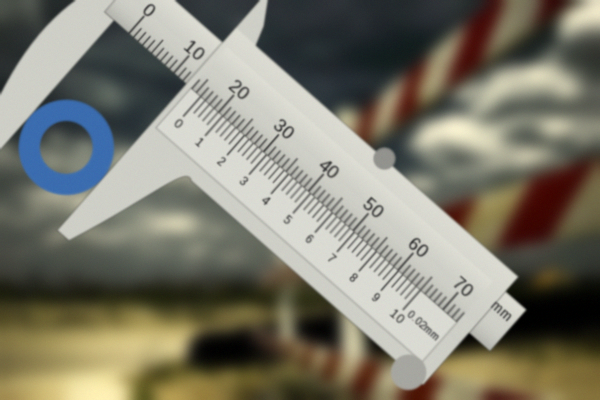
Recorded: 16.0 mm
